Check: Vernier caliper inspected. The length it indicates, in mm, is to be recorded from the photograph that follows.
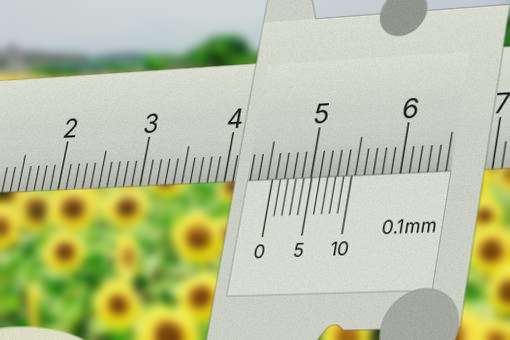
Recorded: 45.6 mm
